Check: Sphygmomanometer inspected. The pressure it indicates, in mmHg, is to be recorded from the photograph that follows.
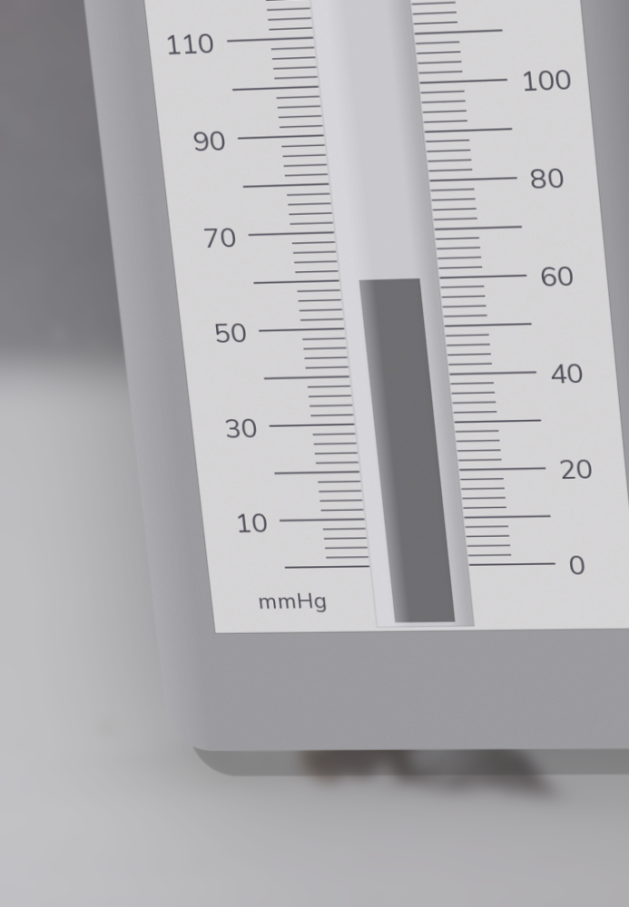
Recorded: 60 mmHg
